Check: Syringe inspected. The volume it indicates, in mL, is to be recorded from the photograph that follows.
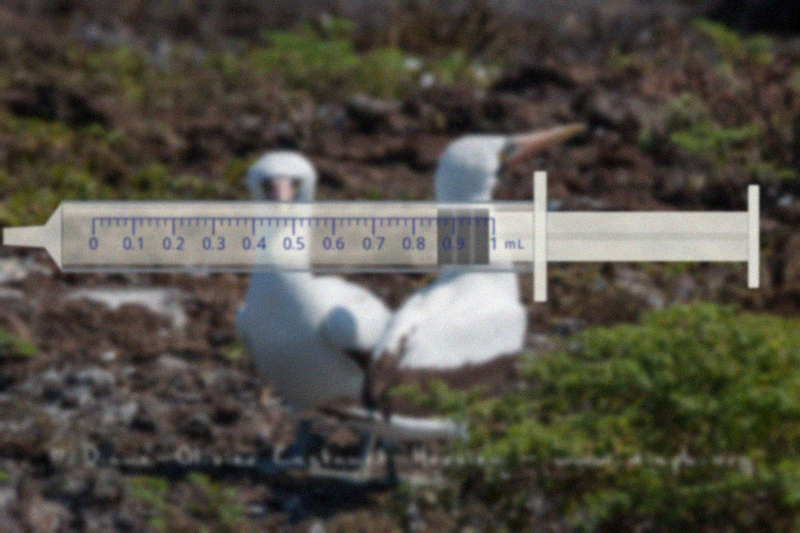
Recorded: 0.86 mL
